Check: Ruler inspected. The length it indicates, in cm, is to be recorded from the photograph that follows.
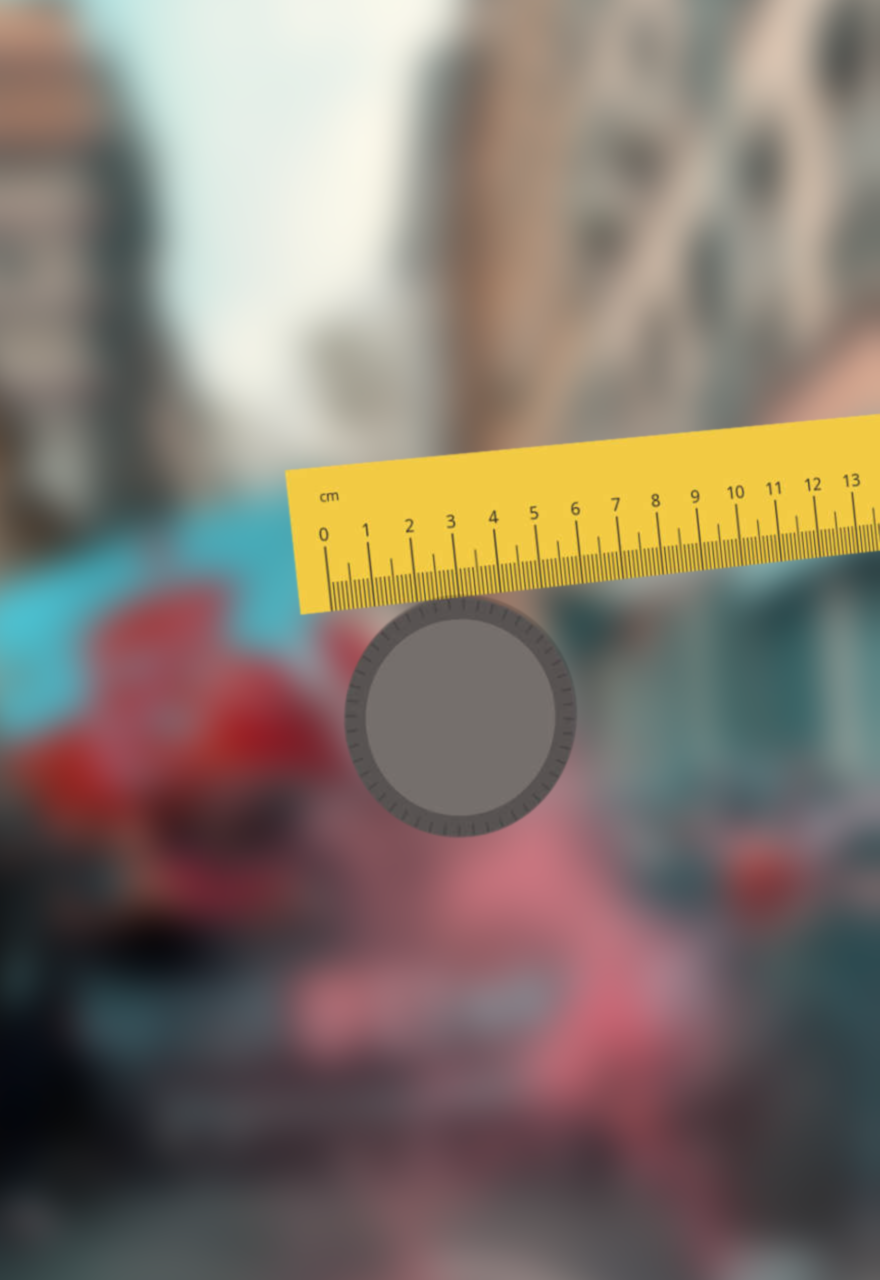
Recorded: 5.5 cm
